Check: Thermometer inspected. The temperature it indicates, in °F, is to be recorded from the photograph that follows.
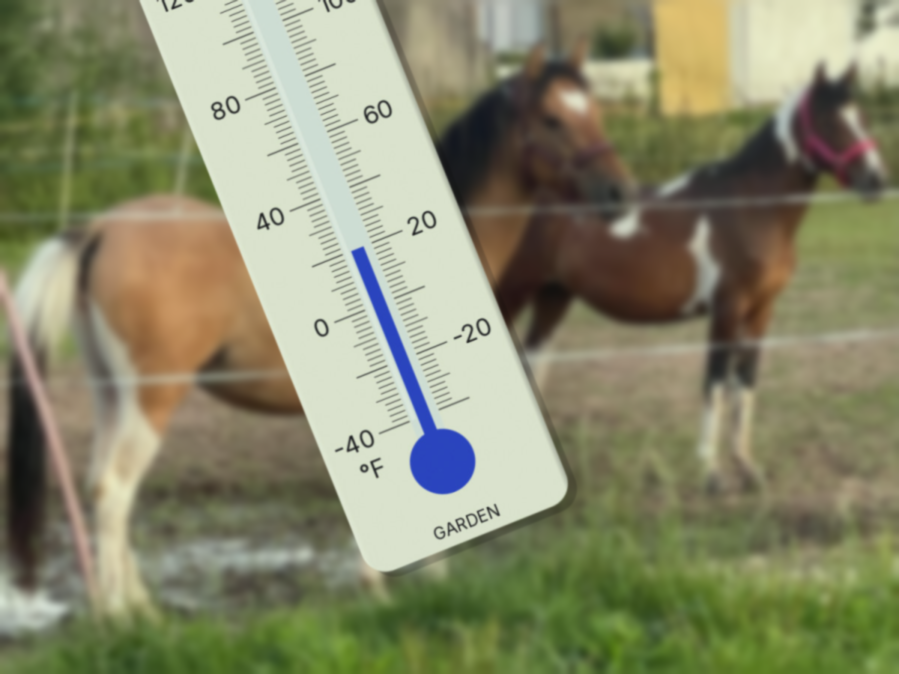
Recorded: 20 °F
